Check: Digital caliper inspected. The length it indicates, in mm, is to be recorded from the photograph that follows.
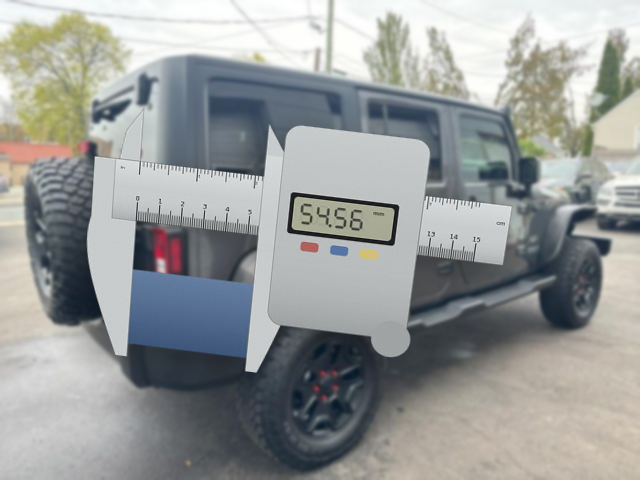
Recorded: 54.56 mm
